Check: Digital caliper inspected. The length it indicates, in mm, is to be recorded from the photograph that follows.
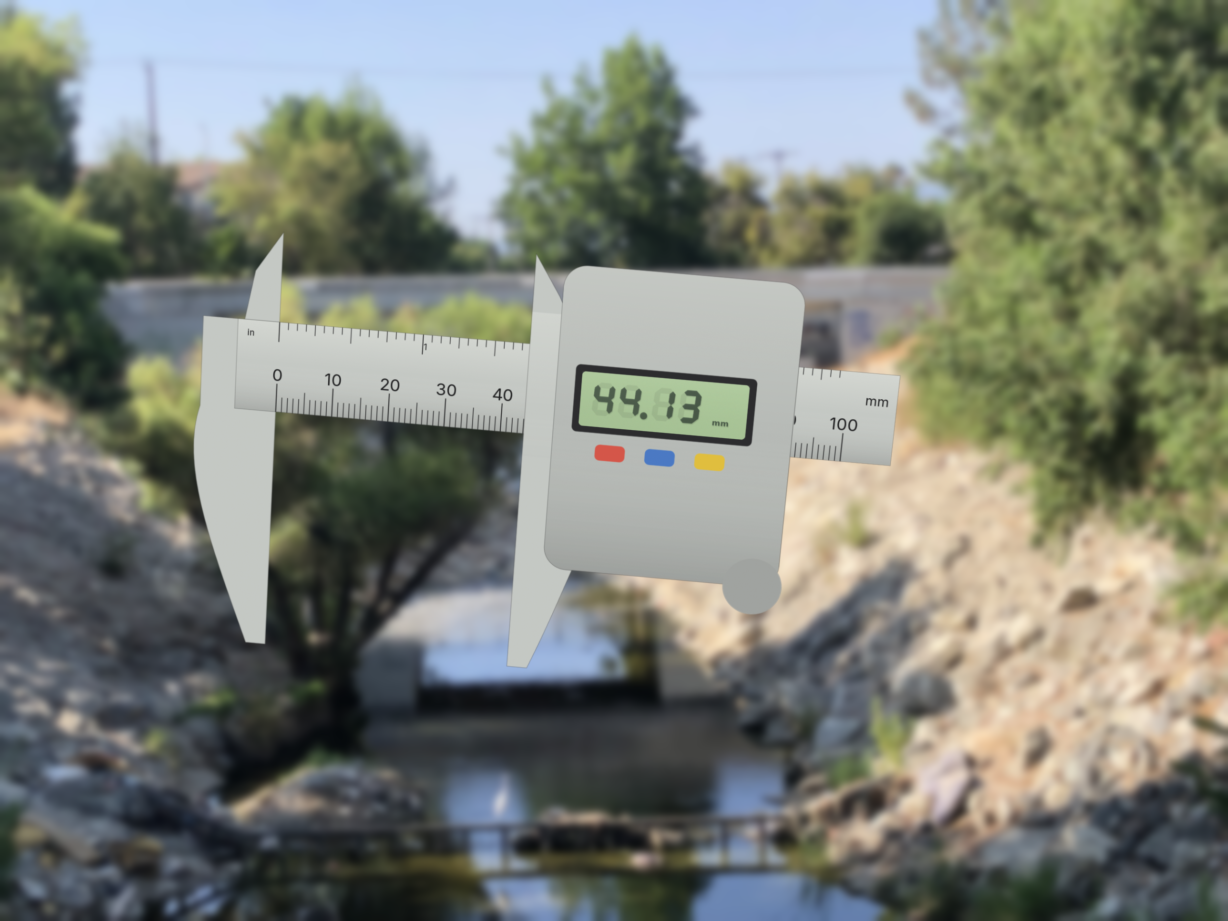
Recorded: 44.13 mm
